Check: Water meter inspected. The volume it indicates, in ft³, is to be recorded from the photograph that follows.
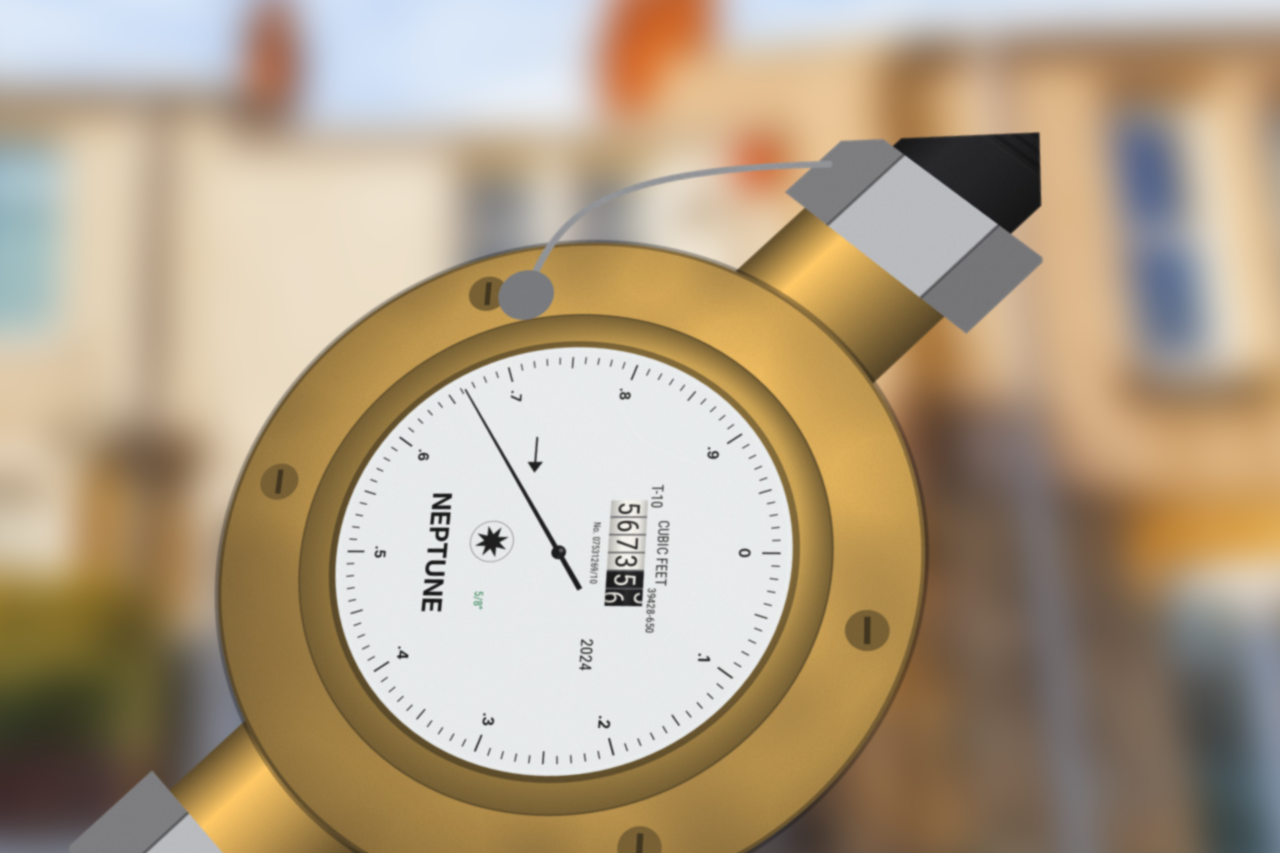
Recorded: 567355.66 ft³
